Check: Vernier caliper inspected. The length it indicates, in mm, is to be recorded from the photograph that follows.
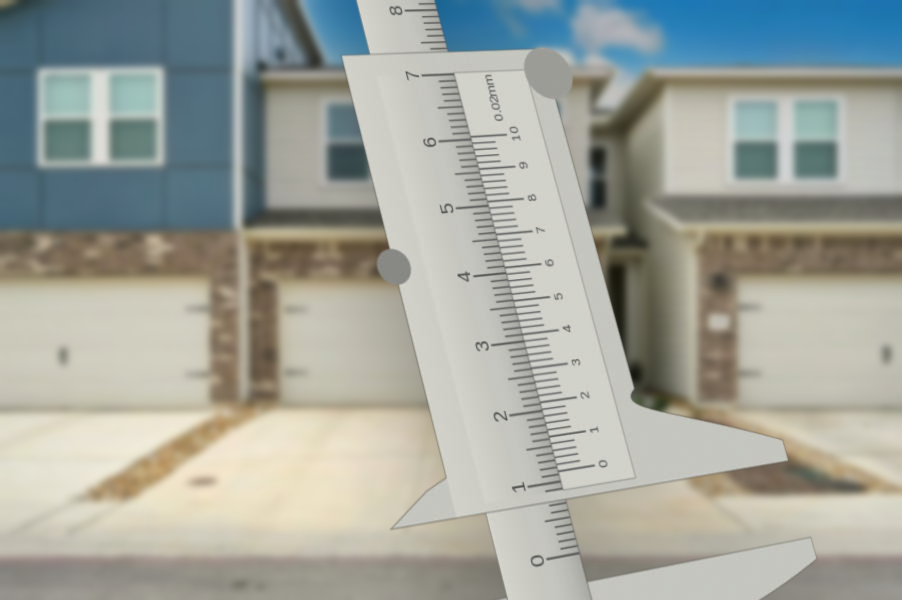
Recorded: 11.4 mm
